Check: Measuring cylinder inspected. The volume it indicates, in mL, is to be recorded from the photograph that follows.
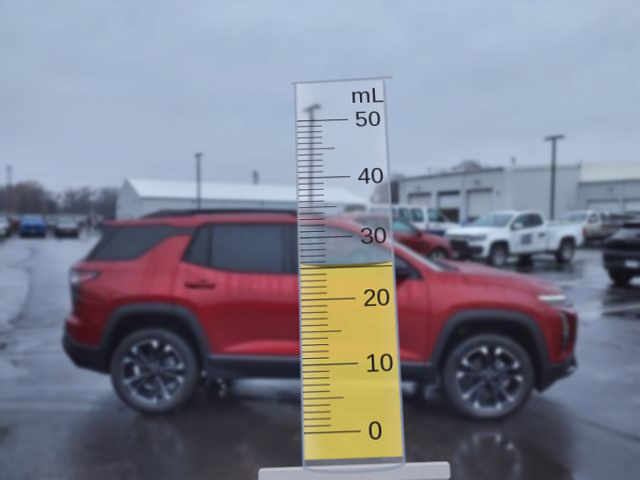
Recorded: 25 mL
